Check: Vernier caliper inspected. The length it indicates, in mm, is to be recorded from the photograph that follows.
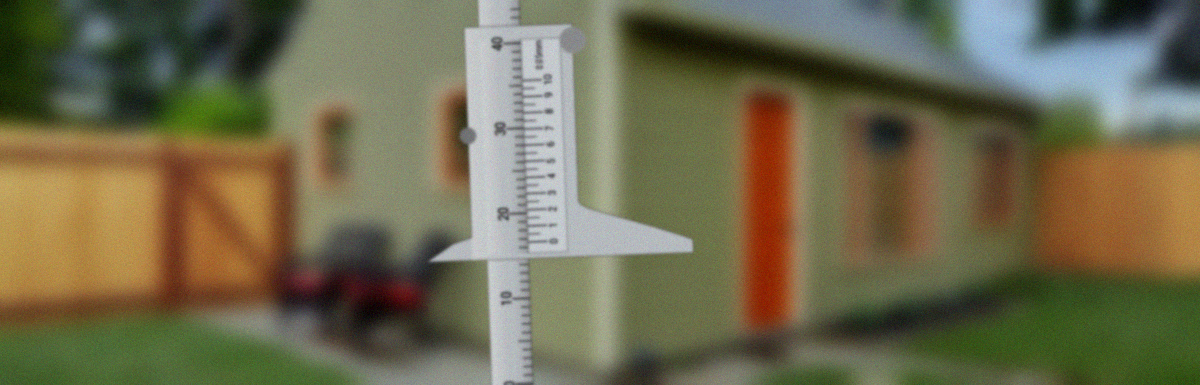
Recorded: 16.6 mm
